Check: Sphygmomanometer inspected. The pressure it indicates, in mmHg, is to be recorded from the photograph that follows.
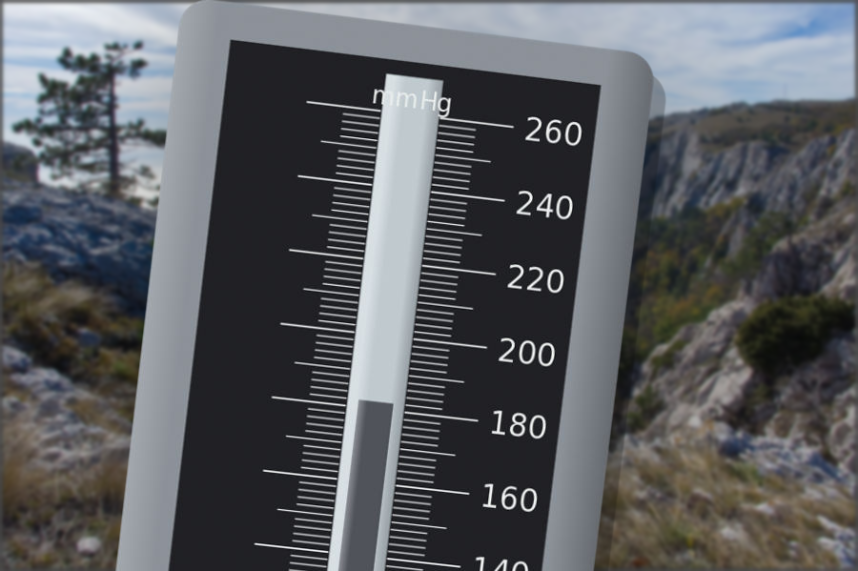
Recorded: 182 mmHg
